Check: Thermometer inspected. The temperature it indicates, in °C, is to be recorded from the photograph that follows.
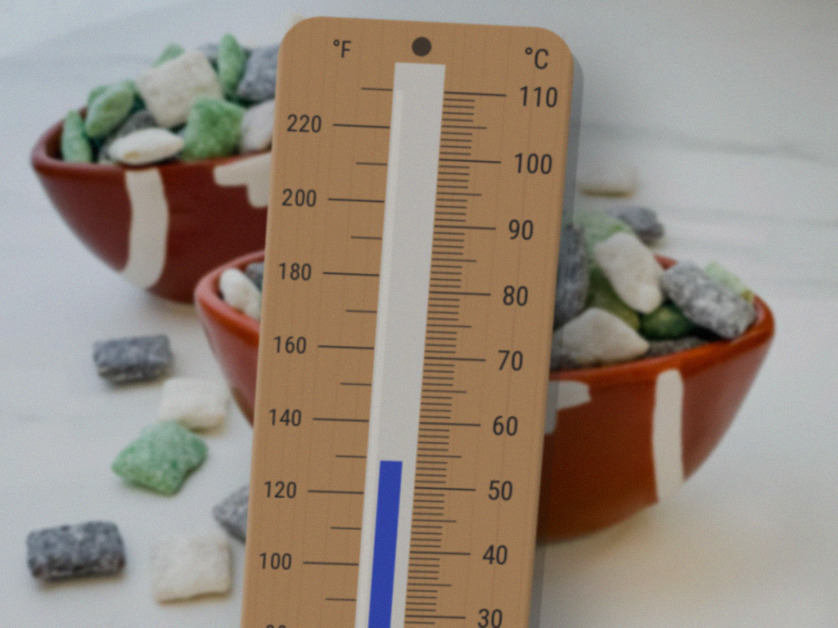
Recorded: 54 °C
